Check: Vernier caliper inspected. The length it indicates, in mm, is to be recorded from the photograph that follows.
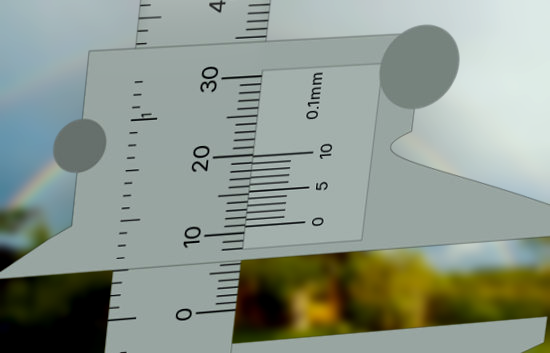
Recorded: 10.8 mm
